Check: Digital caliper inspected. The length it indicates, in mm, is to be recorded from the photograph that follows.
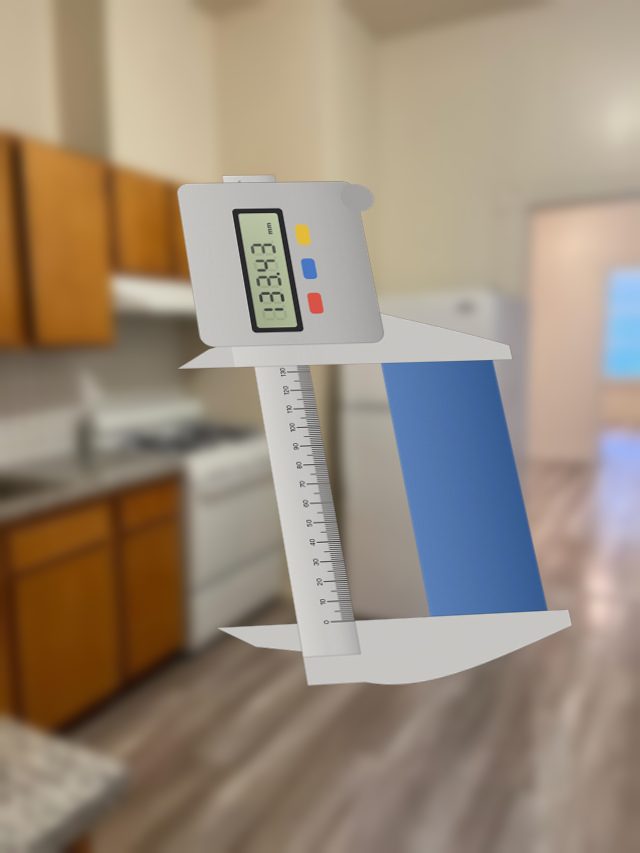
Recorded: 133.43 mm
